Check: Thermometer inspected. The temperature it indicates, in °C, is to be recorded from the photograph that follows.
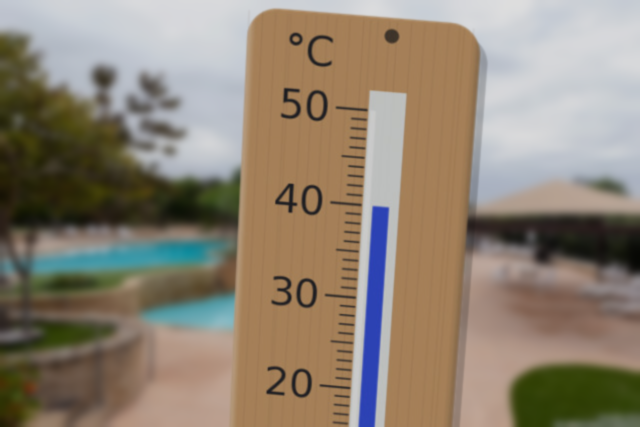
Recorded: 40 °C
